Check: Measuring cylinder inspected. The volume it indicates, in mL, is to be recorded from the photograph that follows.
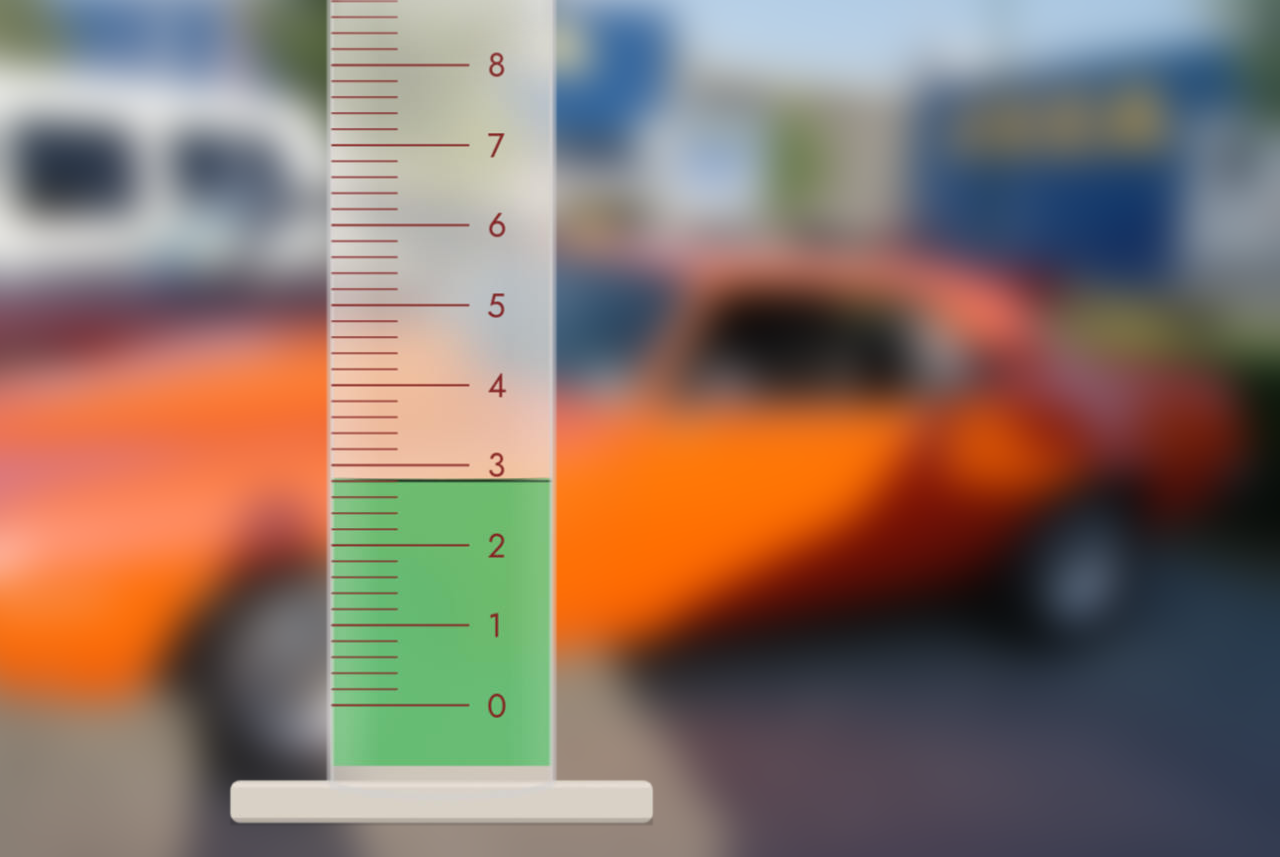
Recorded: 2.8 mL
